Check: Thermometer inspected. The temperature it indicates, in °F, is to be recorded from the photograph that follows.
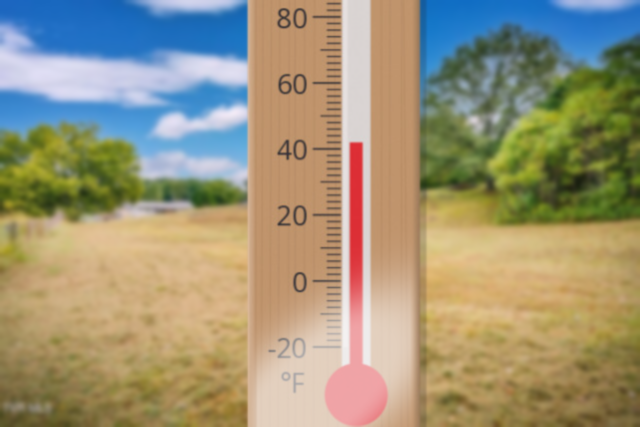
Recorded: 42 °F
